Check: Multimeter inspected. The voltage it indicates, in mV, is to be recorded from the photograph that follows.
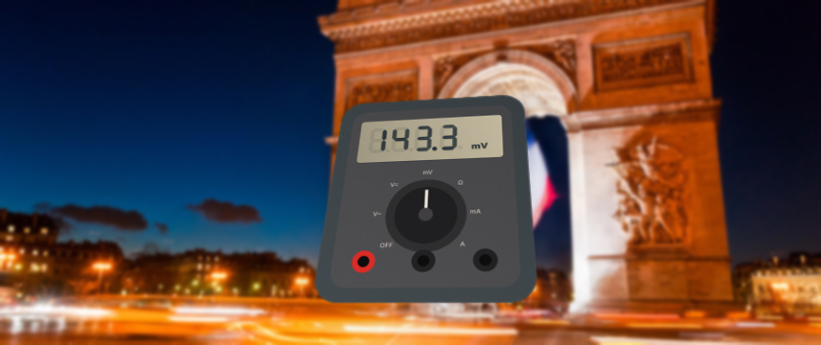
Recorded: 143.3 mV
